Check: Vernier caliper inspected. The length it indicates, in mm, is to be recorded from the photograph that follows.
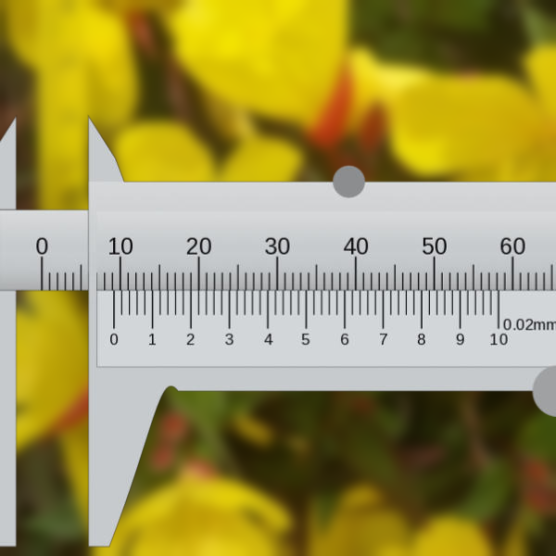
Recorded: 9.2 mm
